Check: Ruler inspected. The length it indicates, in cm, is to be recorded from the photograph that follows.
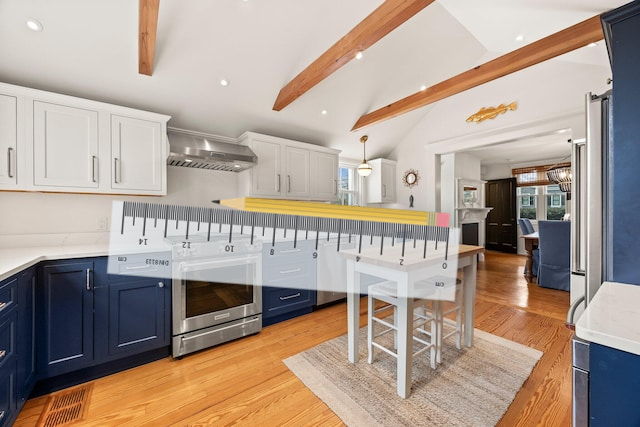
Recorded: 11 cm
